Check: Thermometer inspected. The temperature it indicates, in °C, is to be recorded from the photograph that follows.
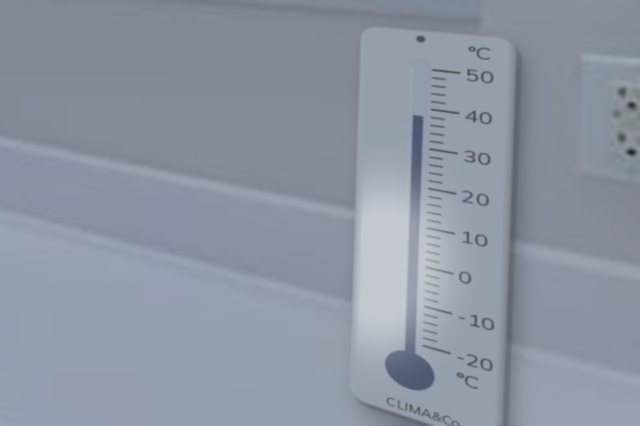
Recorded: 38 °C
